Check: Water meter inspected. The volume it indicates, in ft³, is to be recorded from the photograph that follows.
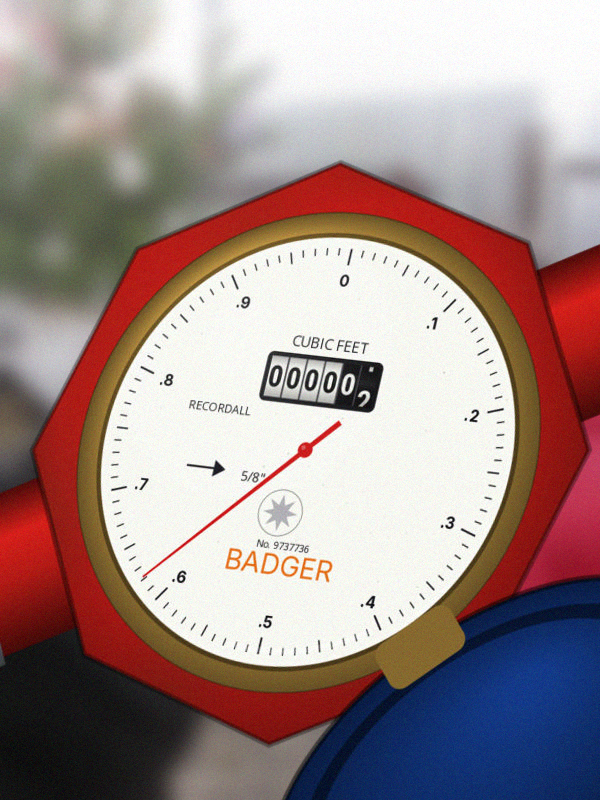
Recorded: 1.62 ft³
